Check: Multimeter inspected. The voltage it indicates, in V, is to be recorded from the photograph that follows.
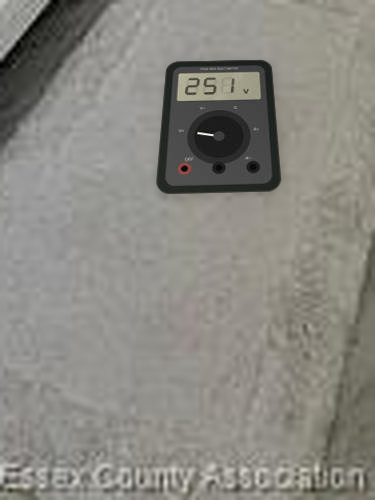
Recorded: 251 V
